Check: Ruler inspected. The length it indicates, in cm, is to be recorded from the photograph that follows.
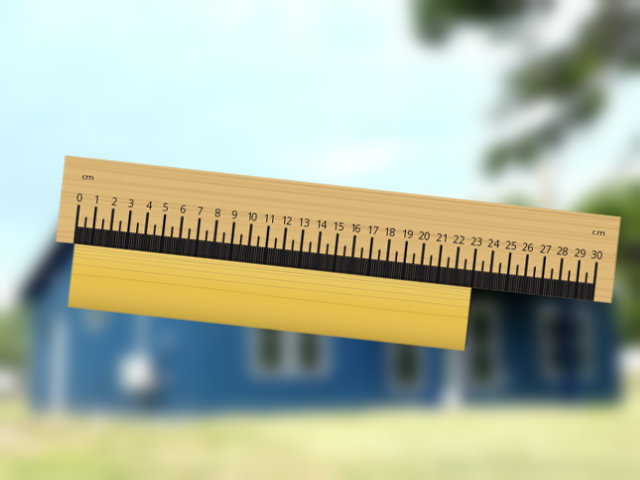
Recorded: 23 cm
